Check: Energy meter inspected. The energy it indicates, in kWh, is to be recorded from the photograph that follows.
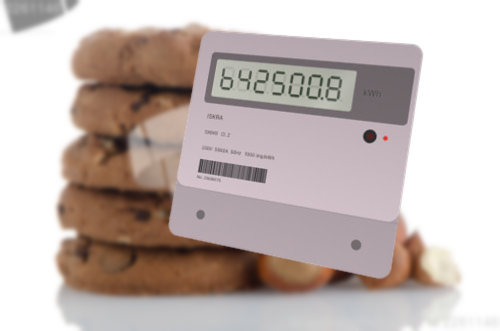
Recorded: 642500.8 kWh
